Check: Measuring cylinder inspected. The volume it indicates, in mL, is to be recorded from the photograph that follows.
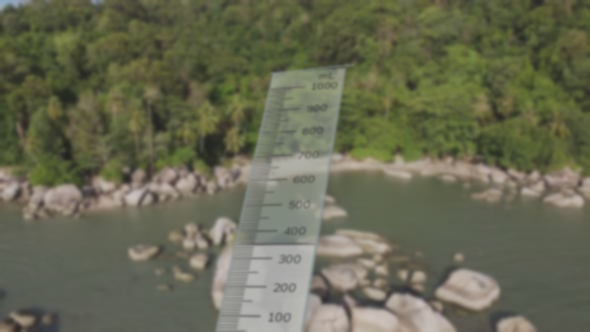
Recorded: 350 mL
